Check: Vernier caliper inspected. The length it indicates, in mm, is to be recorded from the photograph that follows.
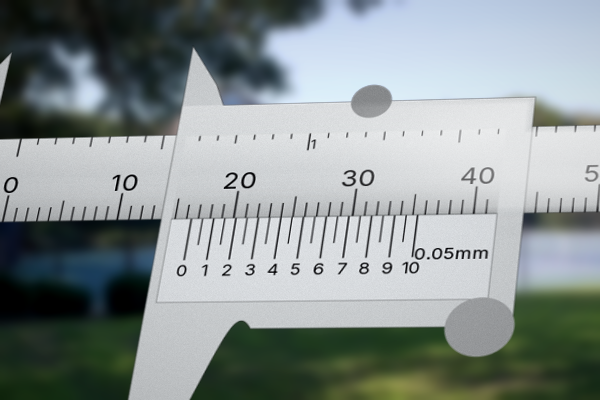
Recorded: 16.4 mm
